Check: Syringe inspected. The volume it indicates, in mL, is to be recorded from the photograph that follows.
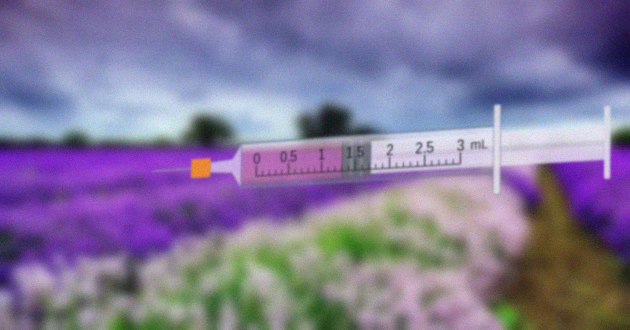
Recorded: 1.3 mL
